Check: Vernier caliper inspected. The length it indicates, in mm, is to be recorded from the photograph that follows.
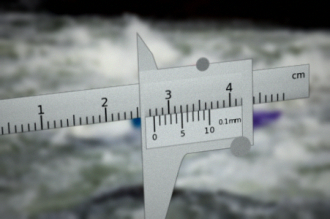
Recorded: 27.6 mm
